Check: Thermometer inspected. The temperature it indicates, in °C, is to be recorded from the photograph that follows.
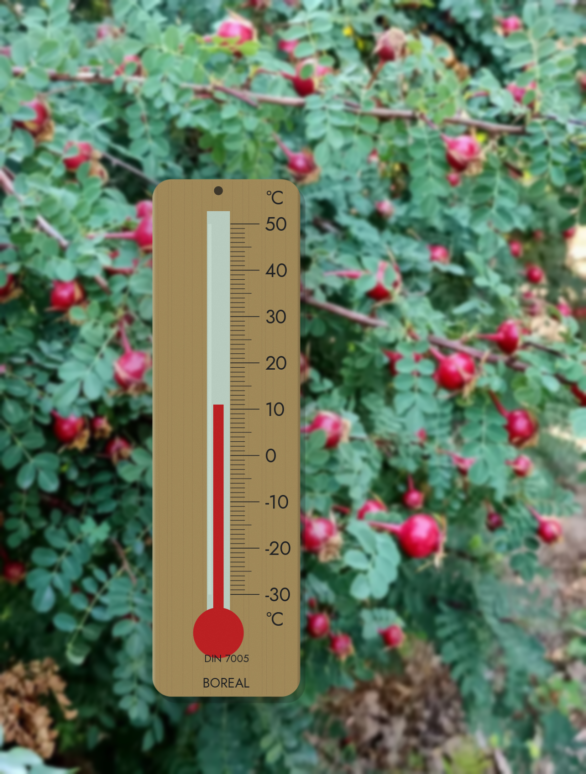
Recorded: 11 °C
